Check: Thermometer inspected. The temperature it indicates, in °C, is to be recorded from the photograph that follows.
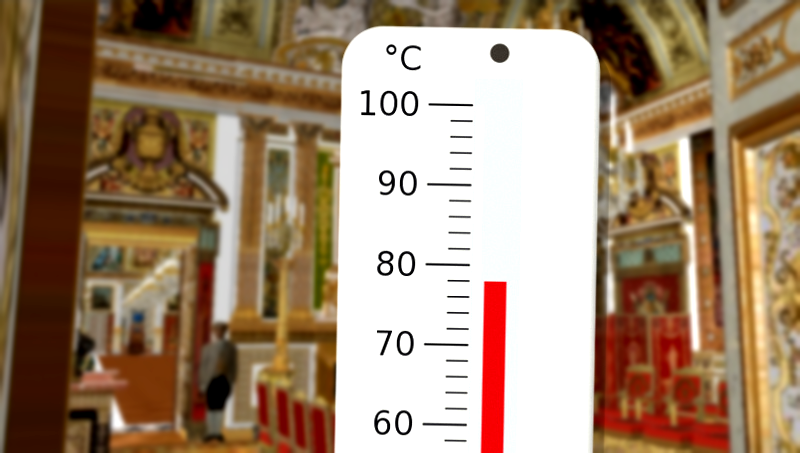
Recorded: 78 °C
